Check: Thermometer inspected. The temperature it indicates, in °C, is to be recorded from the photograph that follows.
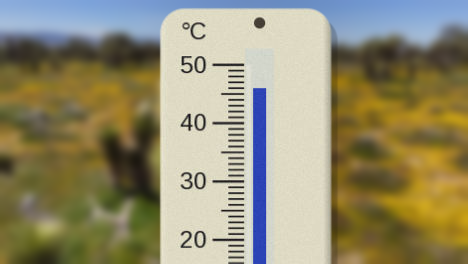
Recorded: 46 °C
